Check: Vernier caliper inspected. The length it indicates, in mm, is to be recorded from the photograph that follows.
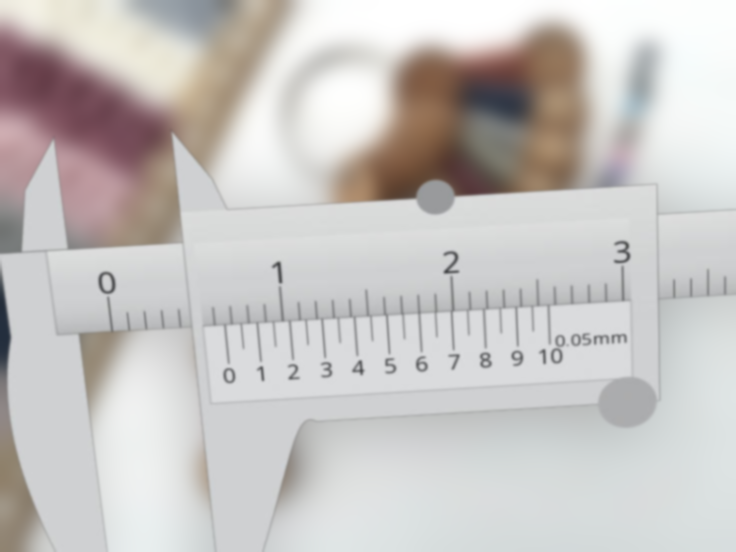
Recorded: 6.6 mm
